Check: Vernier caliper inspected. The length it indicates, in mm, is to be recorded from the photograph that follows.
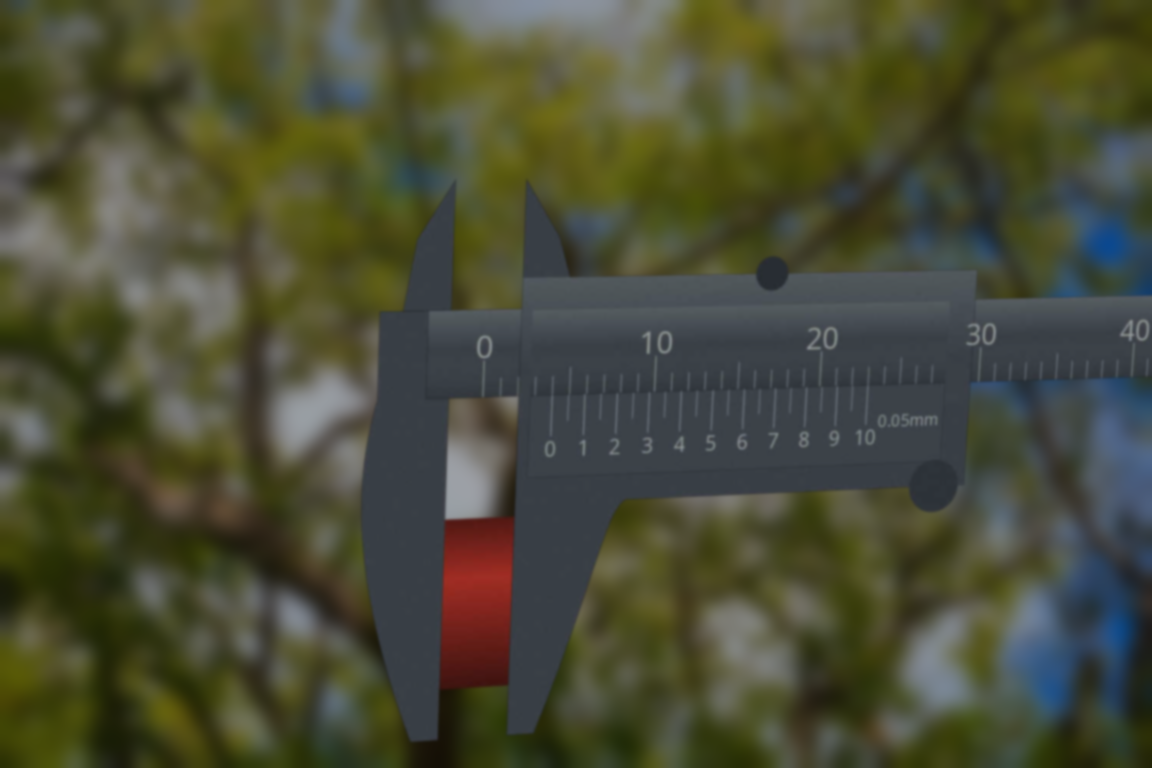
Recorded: 4.0 mm
